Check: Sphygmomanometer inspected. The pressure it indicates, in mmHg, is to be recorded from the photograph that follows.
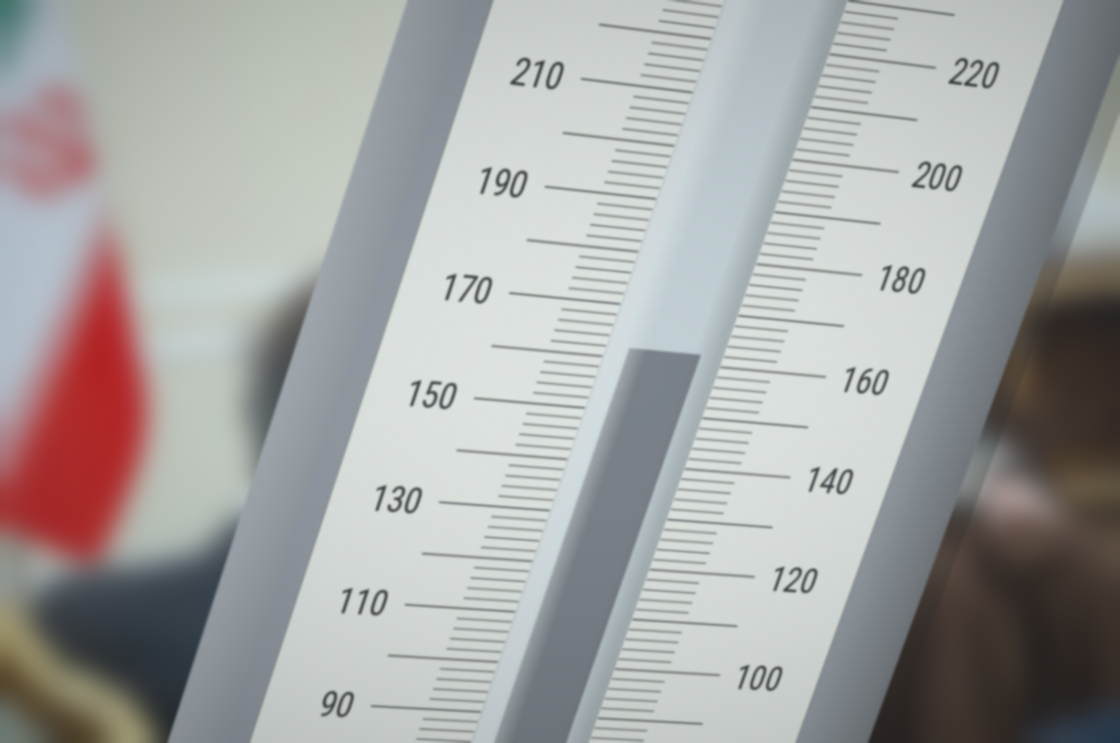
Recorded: 162 mmHg
